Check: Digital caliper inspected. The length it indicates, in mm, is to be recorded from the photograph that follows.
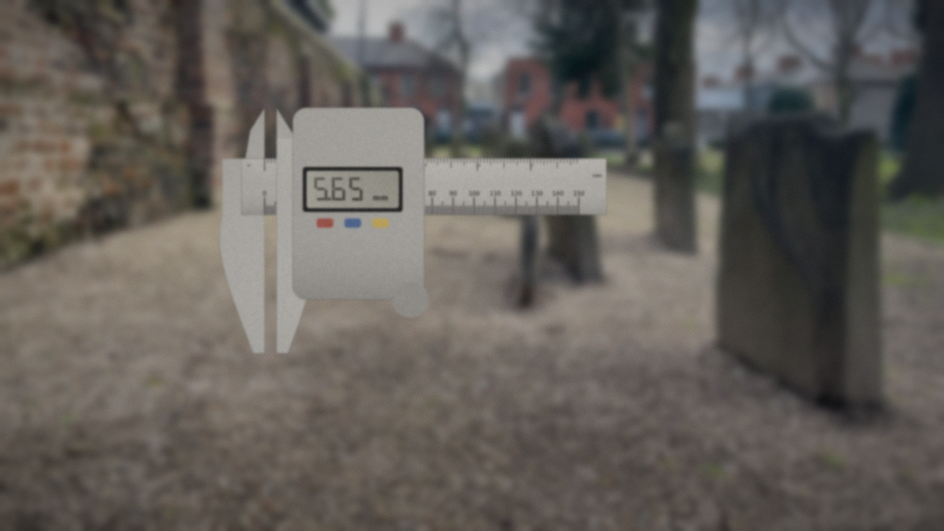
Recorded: 5.65 mm
